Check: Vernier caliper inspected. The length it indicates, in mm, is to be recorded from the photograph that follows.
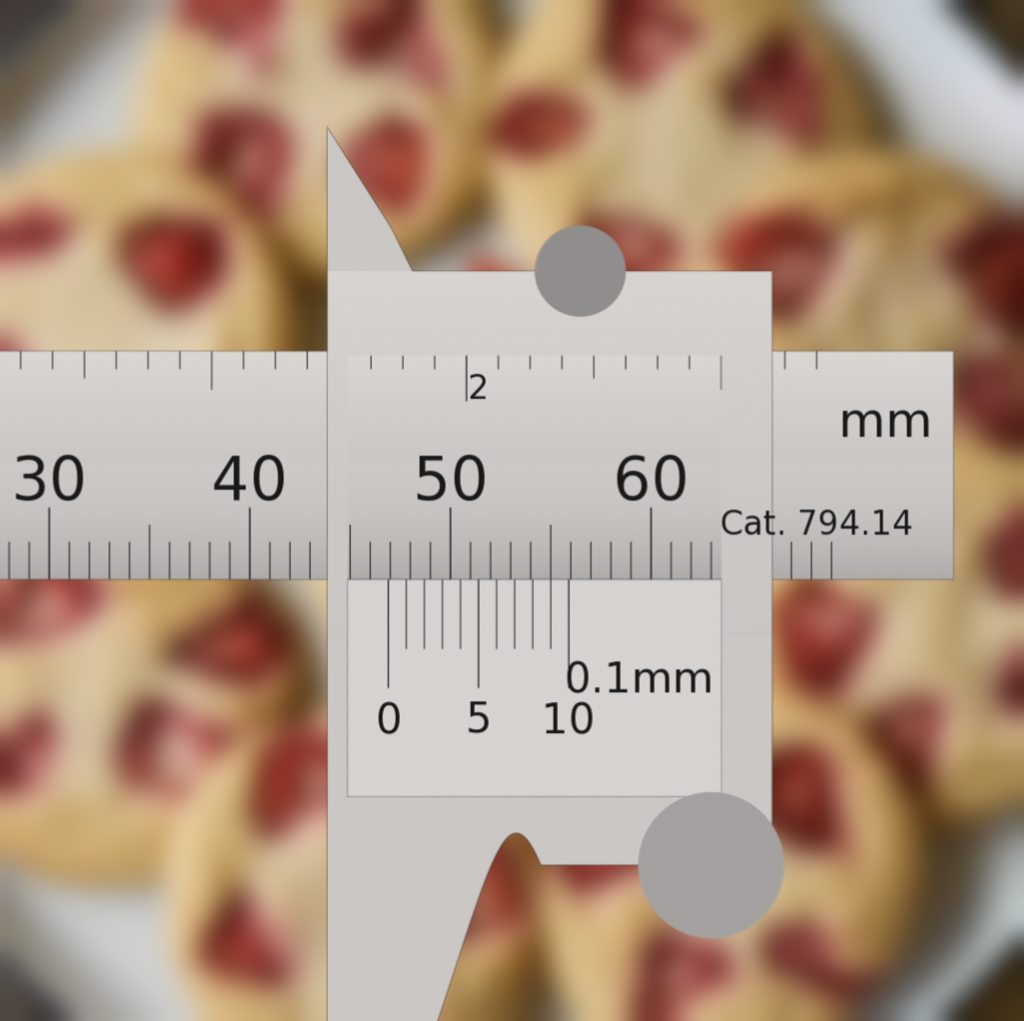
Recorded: 46.9 mm
